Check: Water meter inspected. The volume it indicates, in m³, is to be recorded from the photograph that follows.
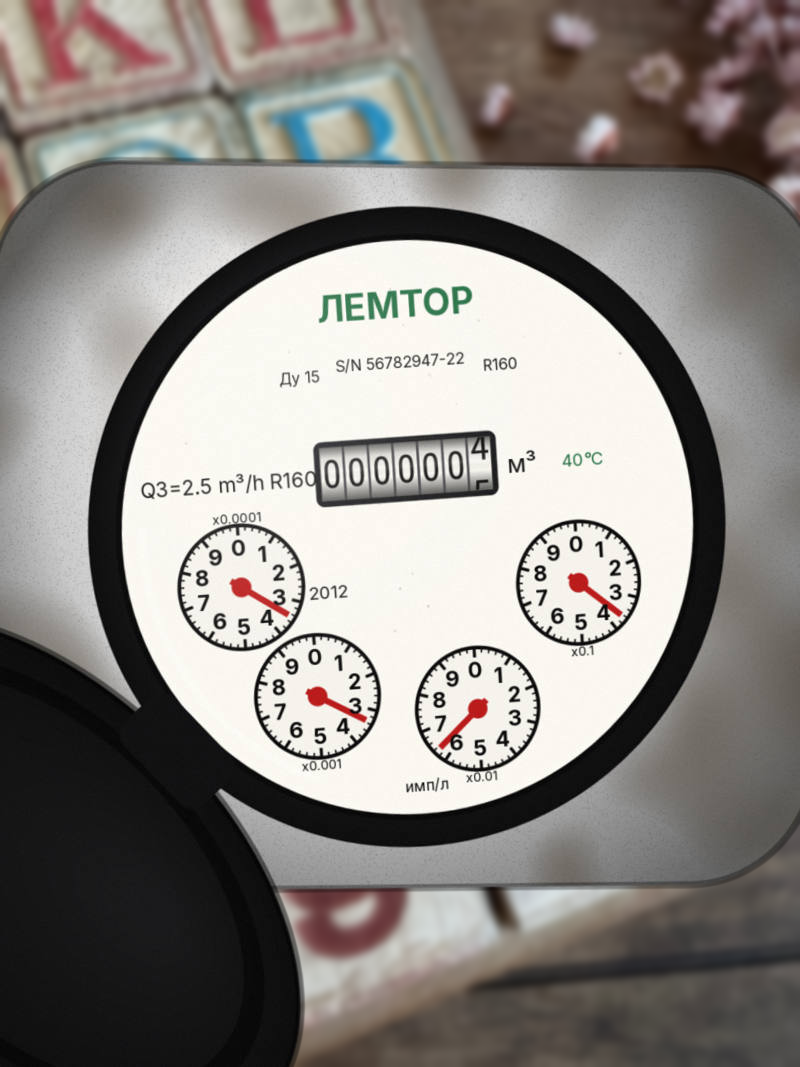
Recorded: 4.3633 m³
